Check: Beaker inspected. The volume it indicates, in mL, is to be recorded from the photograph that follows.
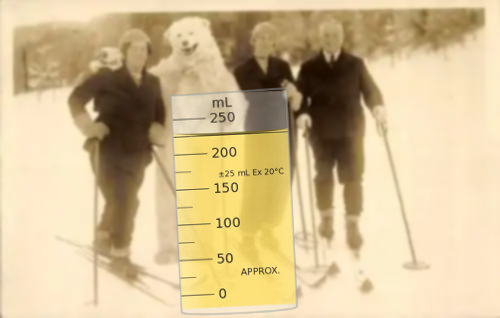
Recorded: 225 mL
